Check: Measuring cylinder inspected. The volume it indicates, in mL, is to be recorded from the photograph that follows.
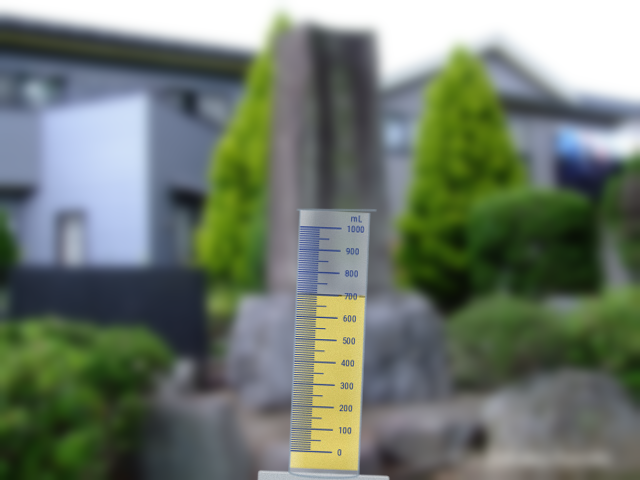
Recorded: 700 mL
